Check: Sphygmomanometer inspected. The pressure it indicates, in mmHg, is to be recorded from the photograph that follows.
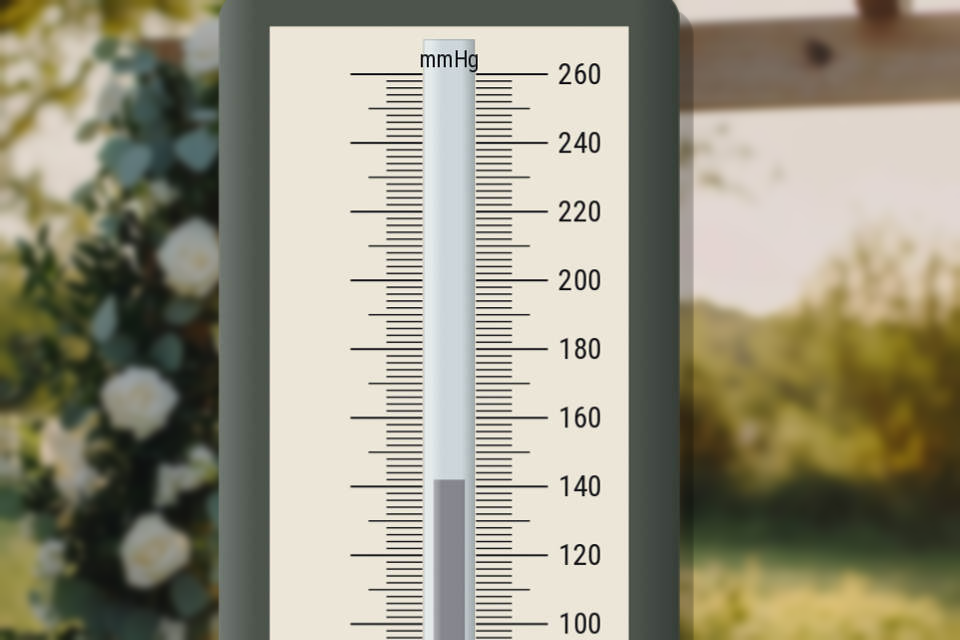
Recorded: 142 mmHg
